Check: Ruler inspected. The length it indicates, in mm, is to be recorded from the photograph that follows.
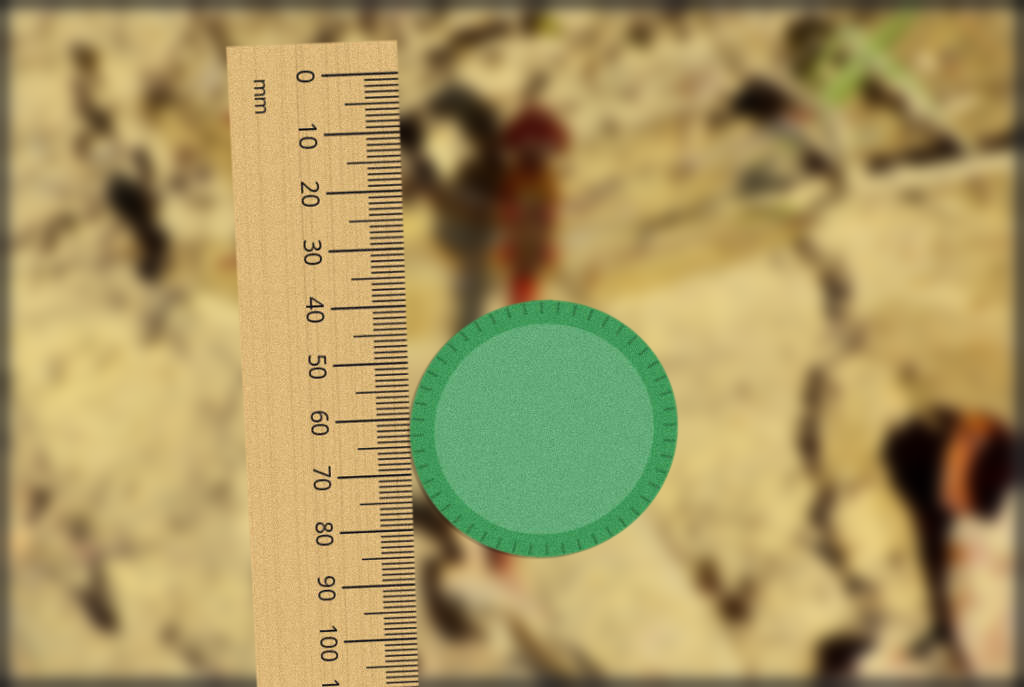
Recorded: 46 mm
